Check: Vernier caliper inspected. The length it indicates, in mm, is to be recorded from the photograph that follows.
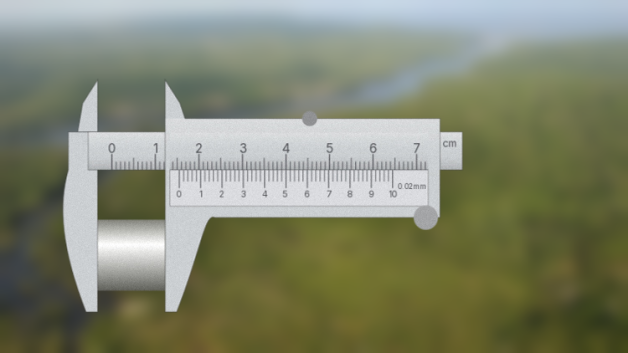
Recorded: 15.5 mm
